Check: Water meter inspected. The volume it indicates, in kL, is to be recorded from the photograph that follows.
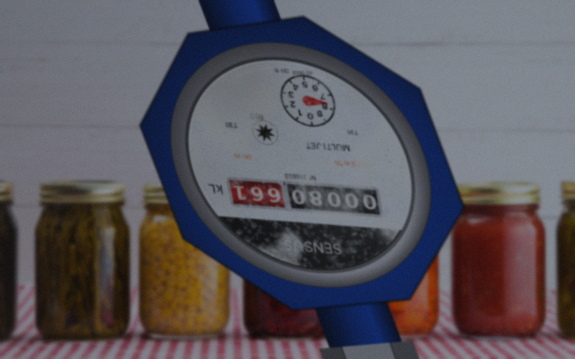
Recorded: 80.6617 kL
